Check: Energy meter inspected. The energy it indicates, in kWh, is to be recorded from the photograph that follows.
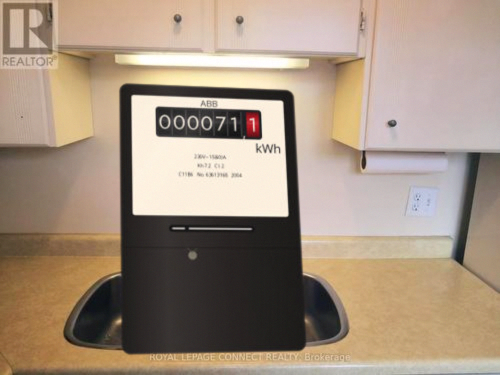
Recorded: 71.1 kWh
